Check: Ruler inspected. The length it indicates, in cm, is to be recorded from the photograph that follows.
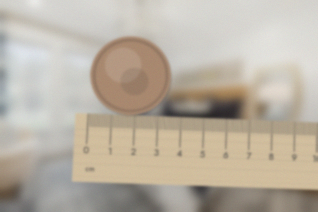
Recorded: 3.5 cm
